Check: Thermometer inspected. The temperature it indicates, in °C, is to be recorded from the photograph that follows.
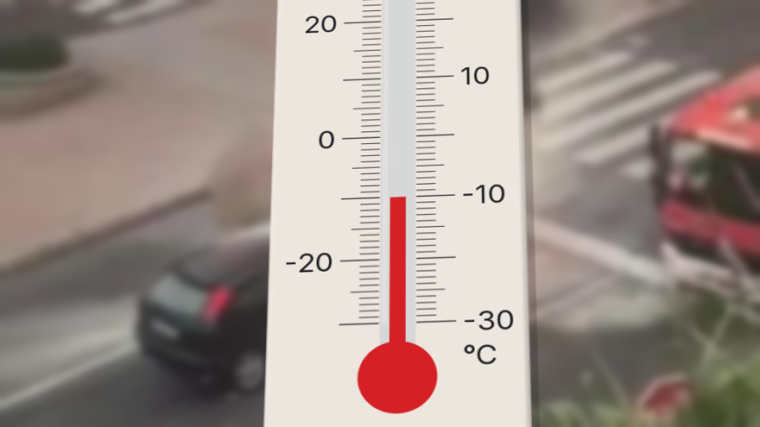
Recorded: -10 °C
